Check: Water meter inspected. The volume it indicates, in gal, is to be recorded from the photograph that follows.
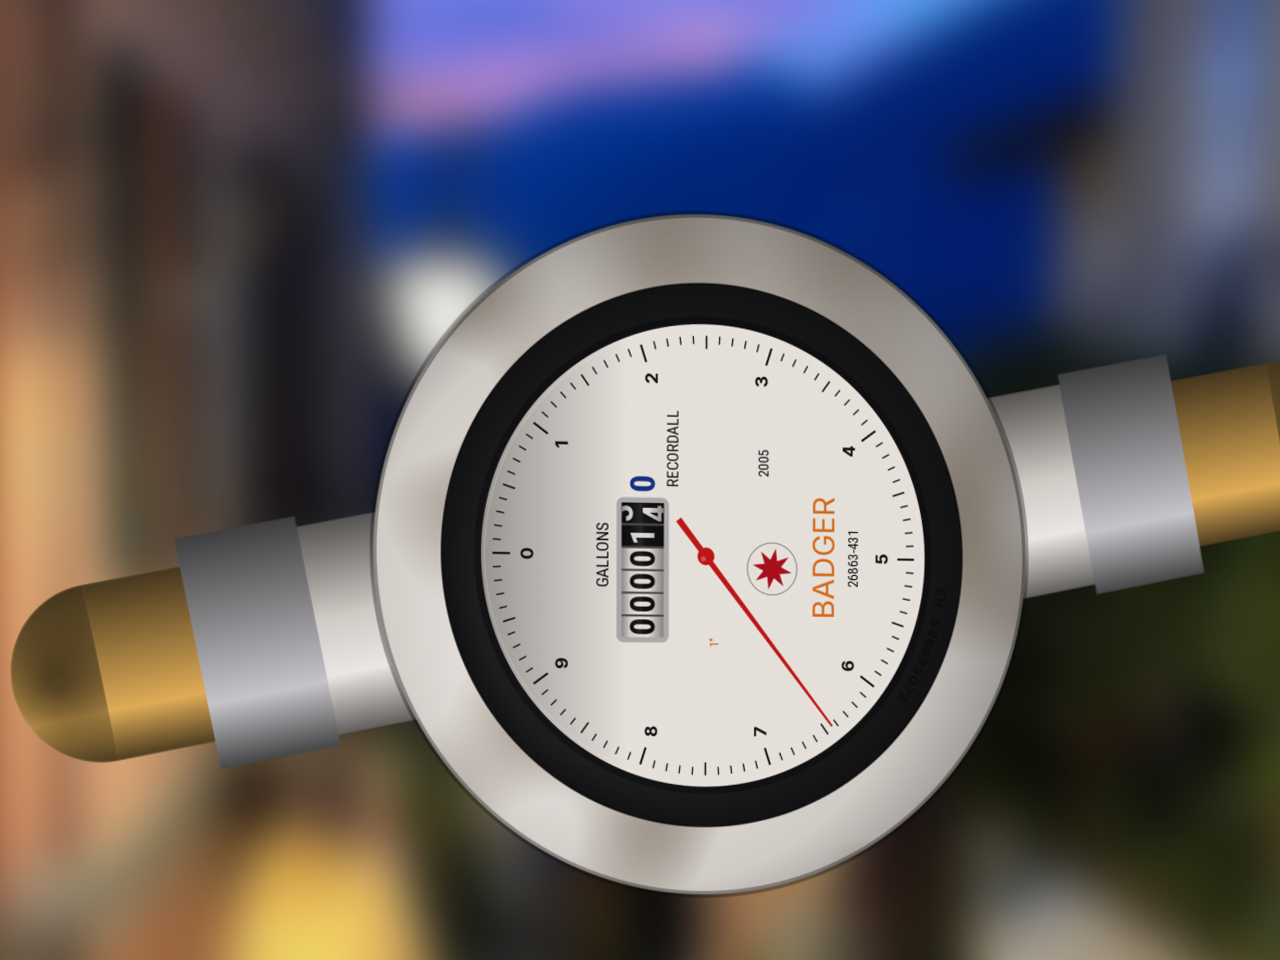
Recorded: 136.4 gal
